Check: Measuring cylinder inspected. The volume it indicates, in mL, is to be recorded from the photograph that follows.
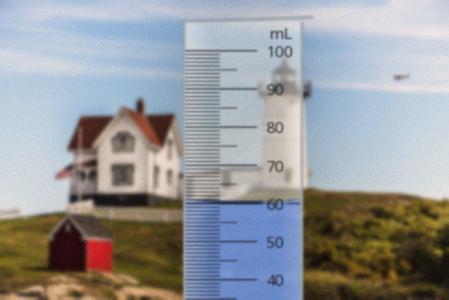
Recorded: 60 mL
